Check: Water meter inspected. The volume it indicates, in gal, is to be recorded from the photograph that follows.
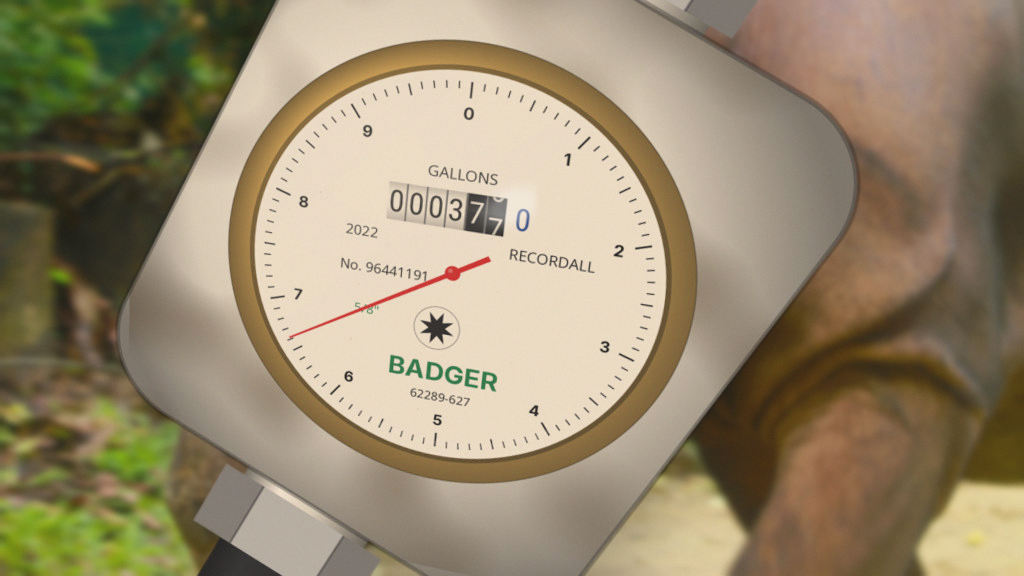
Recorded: 3766.6 gal
